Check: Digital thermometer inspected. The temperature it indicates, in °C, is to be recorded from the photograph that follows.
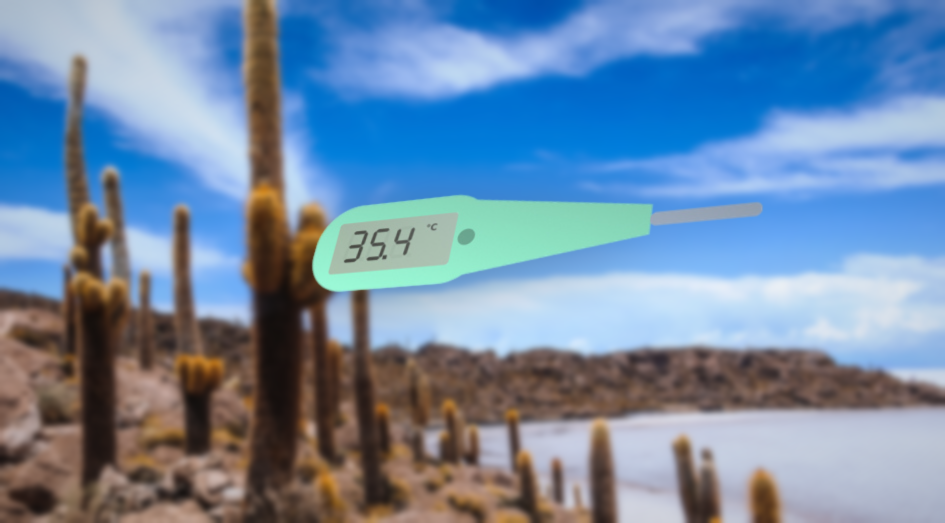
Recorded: 35.4 °C
